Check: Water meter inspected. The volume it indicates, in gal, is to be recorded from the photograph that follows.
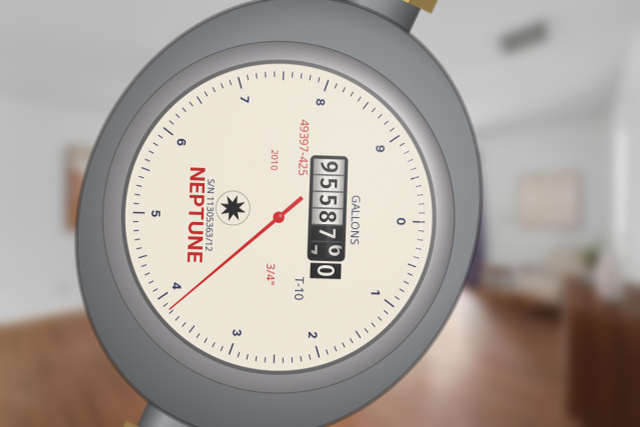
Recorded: 9558763.8 gal
